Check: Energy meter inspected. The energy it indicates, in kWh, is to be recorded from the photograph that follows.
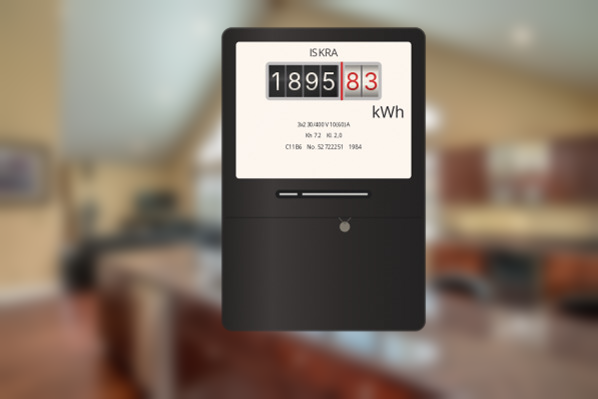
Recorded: 1895.83 kWh
